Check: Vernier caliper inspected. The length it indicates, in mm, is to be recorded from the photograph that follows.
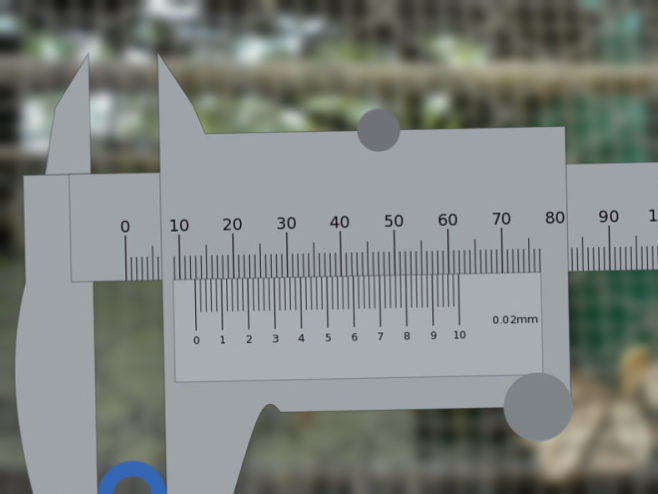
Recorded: 12.8 mm
